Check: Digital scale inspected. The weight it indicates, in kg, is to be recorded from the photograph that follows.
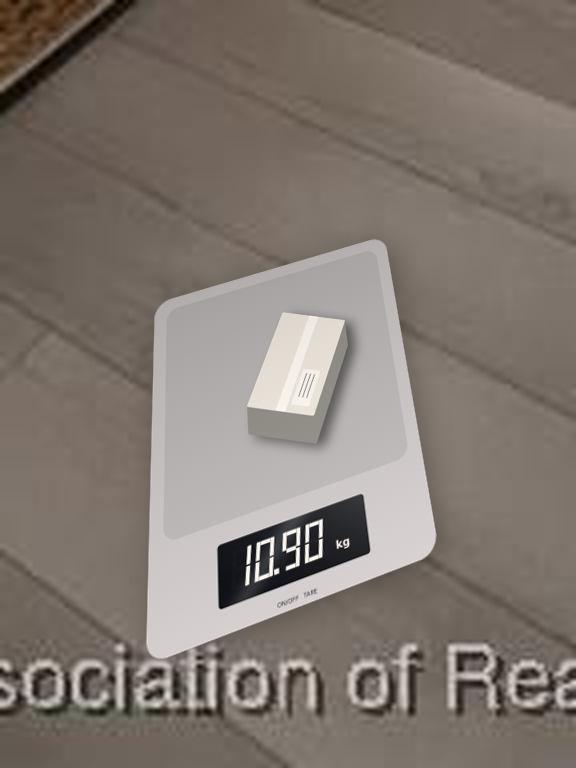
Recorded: 10.90 kg
